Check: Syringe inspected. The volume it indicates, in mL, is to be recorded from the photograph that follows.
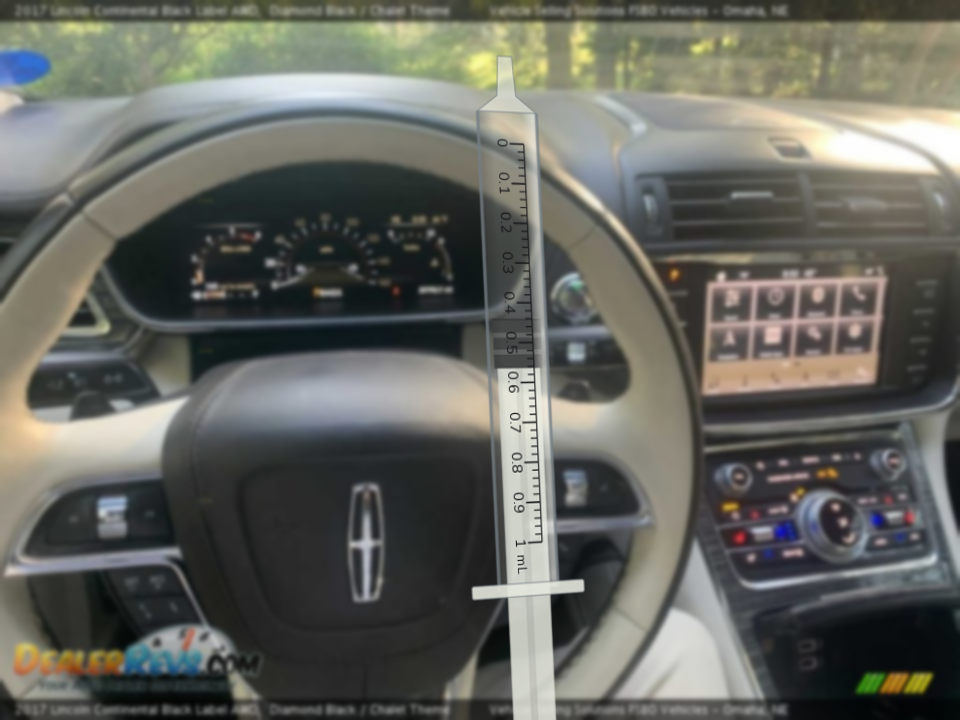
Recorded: 0.44 mL
